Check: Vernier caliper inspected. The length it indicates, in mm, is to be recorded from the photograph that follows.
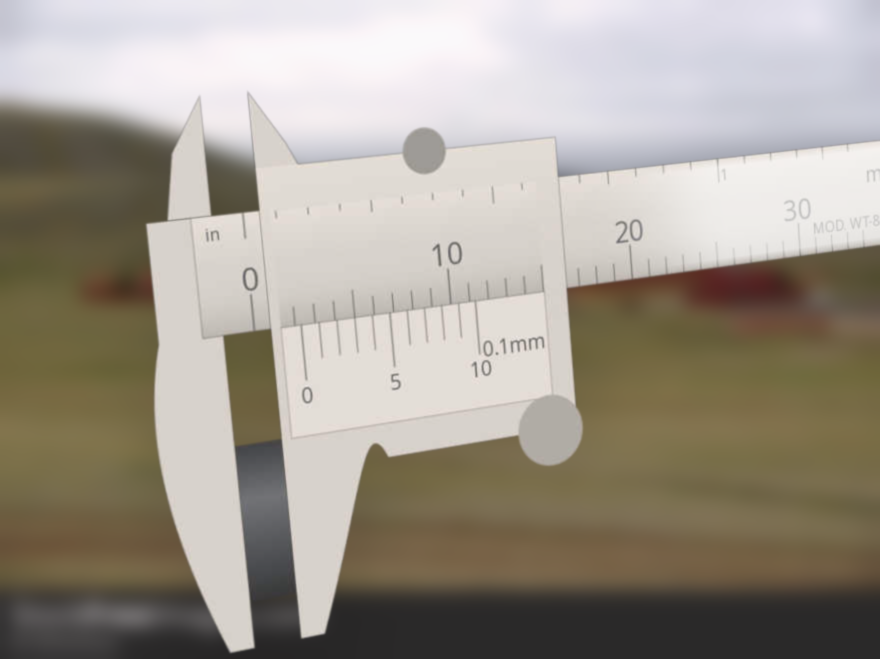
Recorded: 2.3 mm
